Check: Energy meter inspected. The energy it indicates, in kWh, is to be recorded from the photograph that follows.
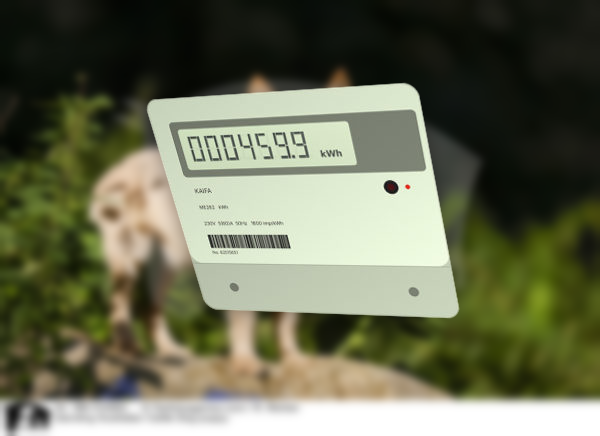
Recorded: 459.9 kWh
